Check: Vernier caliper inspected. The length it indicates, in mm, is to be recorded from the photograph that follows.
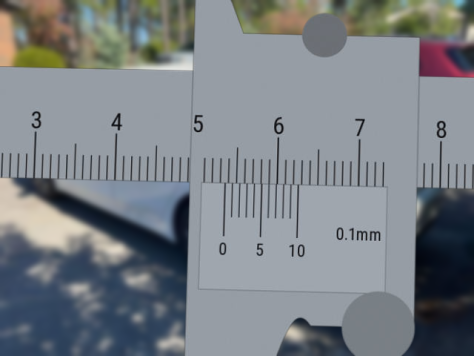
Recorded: 53.6 mm
